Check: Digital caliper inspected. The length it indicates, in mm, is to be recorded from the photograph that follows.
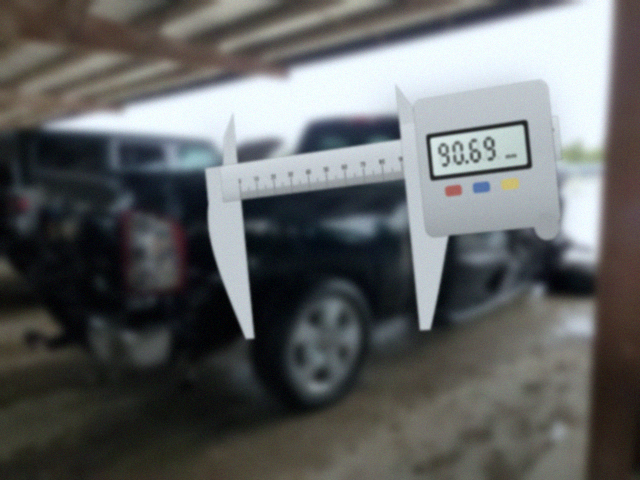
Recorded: 90.69 mm
